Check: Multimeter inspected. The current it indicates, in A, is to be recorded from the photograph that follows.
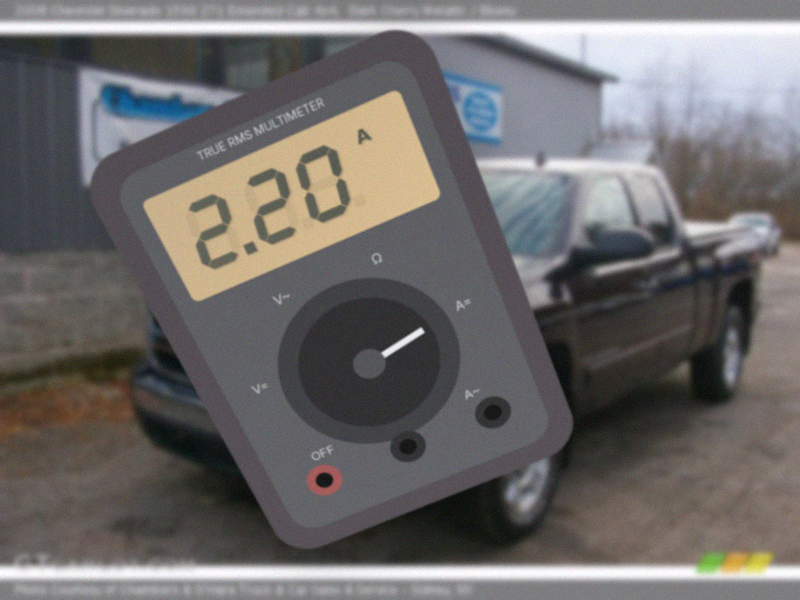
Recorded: 2.20 A
